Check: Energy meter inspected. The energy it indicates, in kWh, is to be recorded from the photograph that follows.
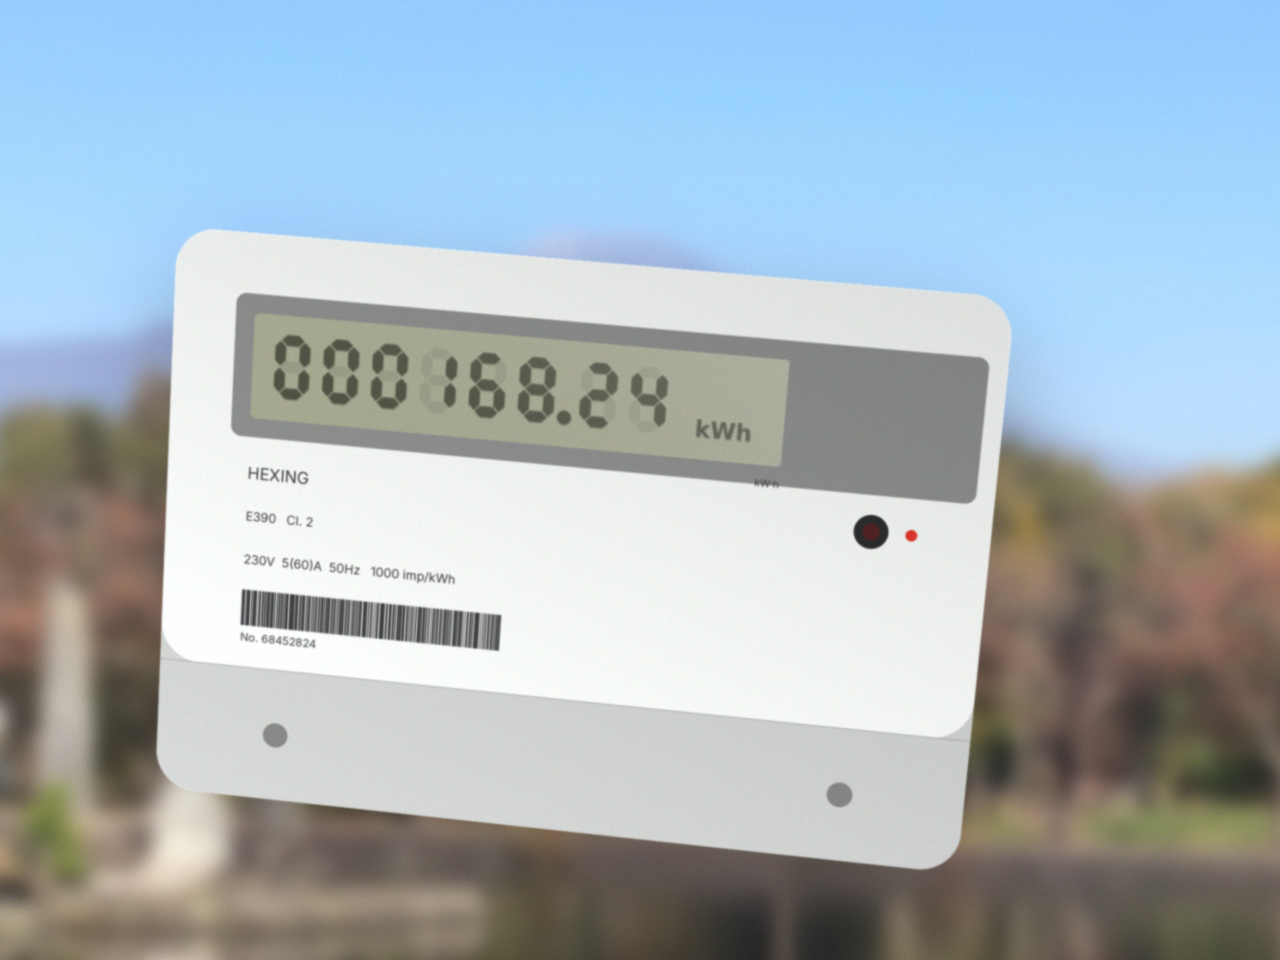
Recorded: 168.24 kWh
